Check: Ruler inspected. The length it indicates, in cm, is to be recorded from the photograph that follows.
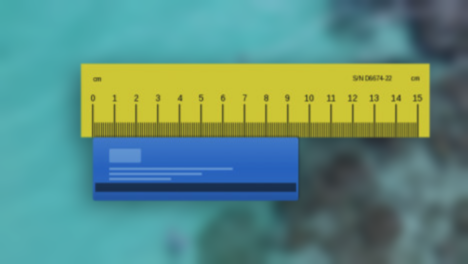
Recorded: 9.5 cm
